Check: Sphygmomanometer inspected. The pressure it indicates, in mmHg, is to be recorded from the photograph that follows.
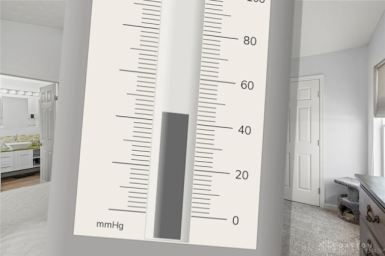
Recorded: 44 mmHg
